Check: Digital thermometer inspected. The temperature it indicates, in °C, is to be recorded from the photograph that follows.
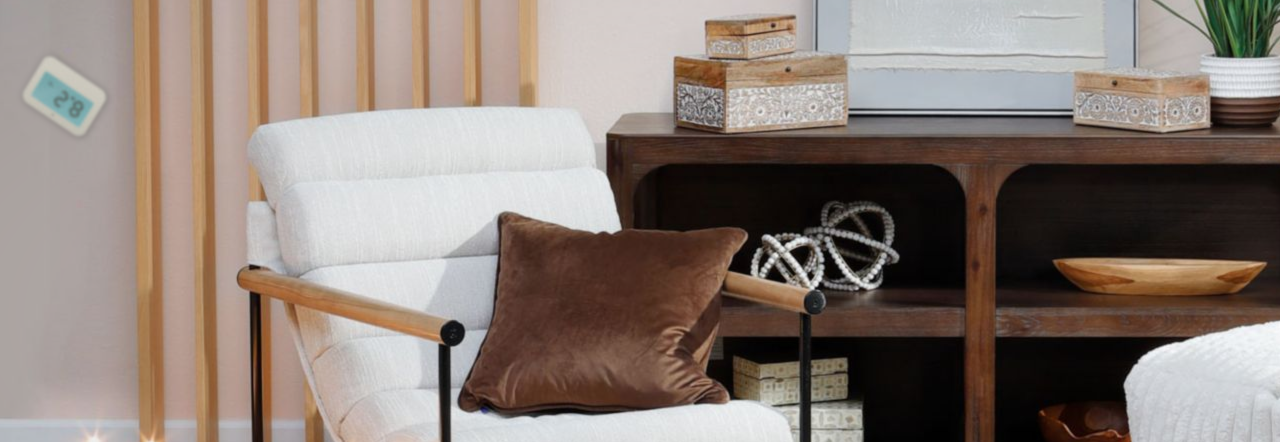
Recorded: 8.2 °C
